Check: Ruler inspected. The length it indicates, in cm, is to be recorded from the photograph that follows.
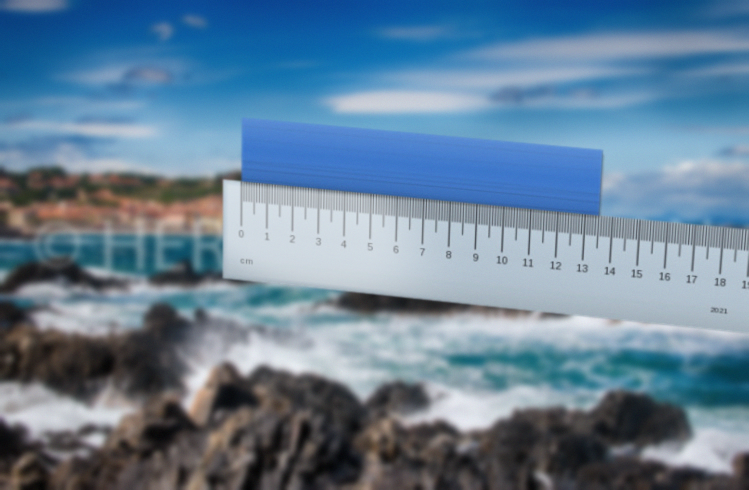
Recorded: 13.5 cm
